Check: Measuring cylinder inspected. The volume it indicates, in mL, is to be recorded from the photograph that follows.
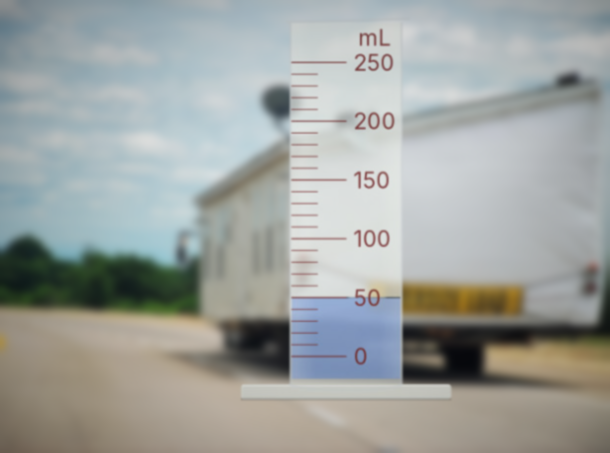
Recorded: 50 mL
